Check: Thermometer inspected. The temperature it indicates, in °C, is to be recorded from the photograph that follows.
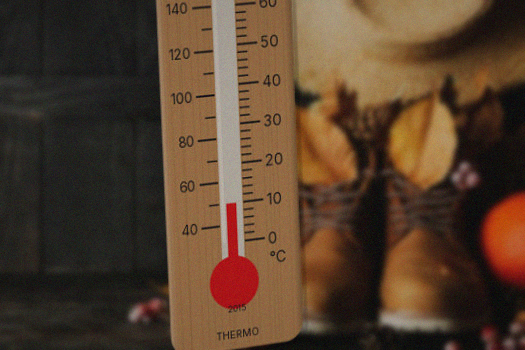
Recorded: 10 °C
